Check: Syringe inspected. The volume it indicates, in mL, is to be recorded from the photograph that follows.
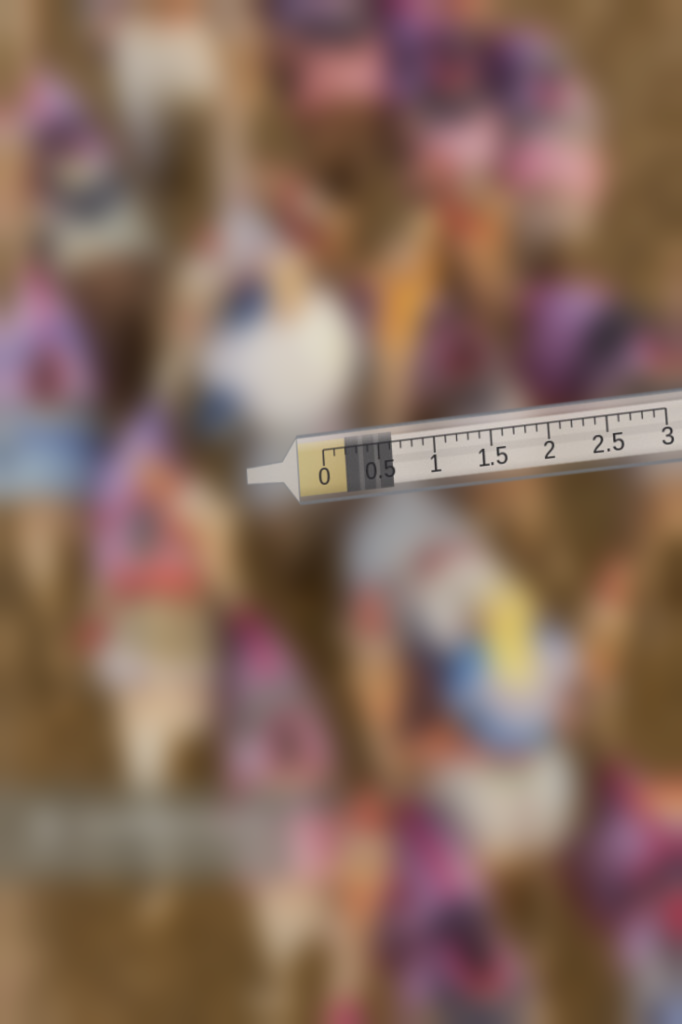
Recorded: 0.2 mL
